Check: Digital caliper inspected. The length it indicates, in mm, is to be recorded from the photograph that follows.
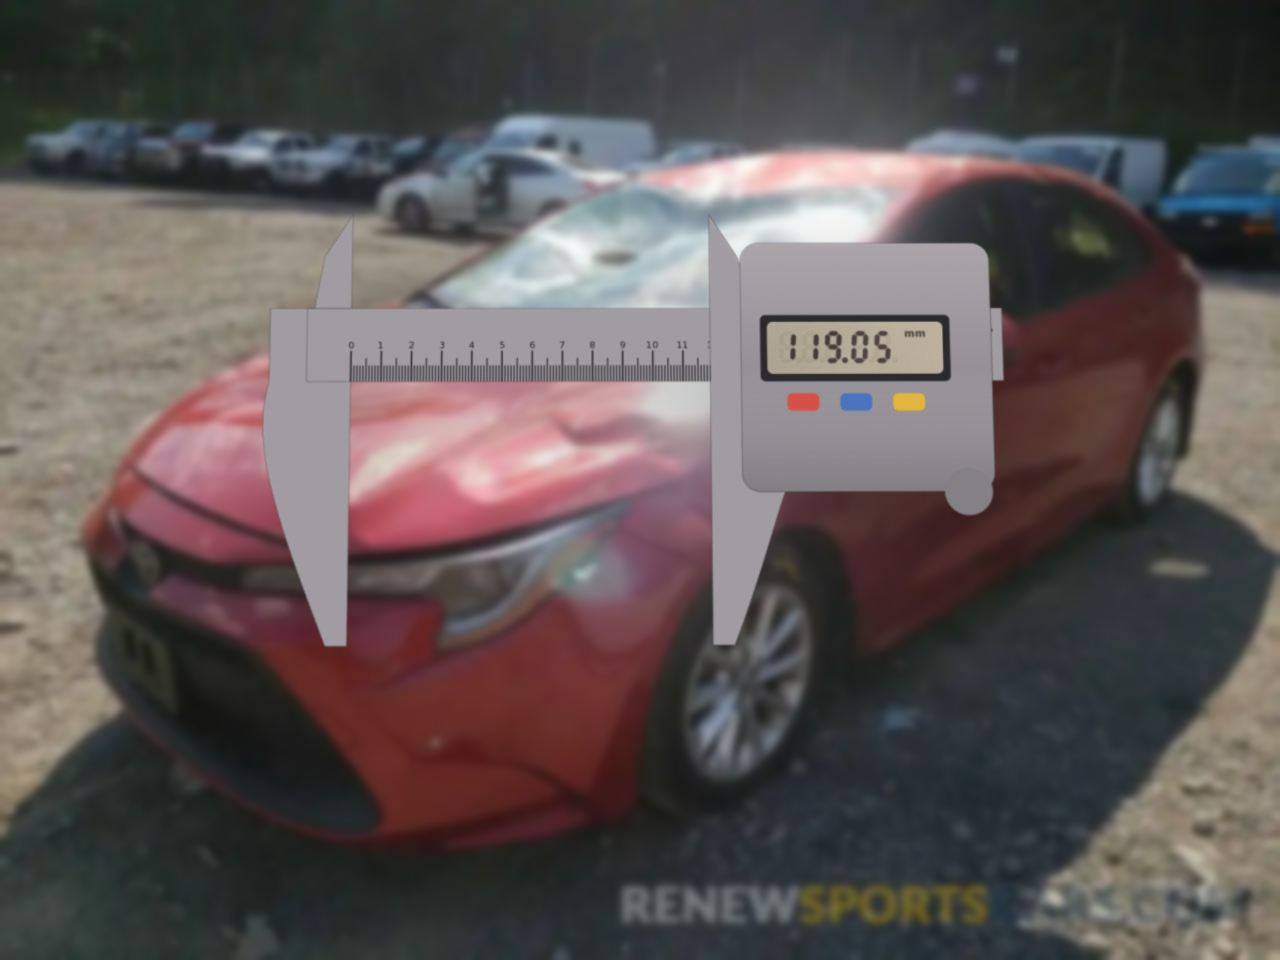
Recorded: 119.05 mm
